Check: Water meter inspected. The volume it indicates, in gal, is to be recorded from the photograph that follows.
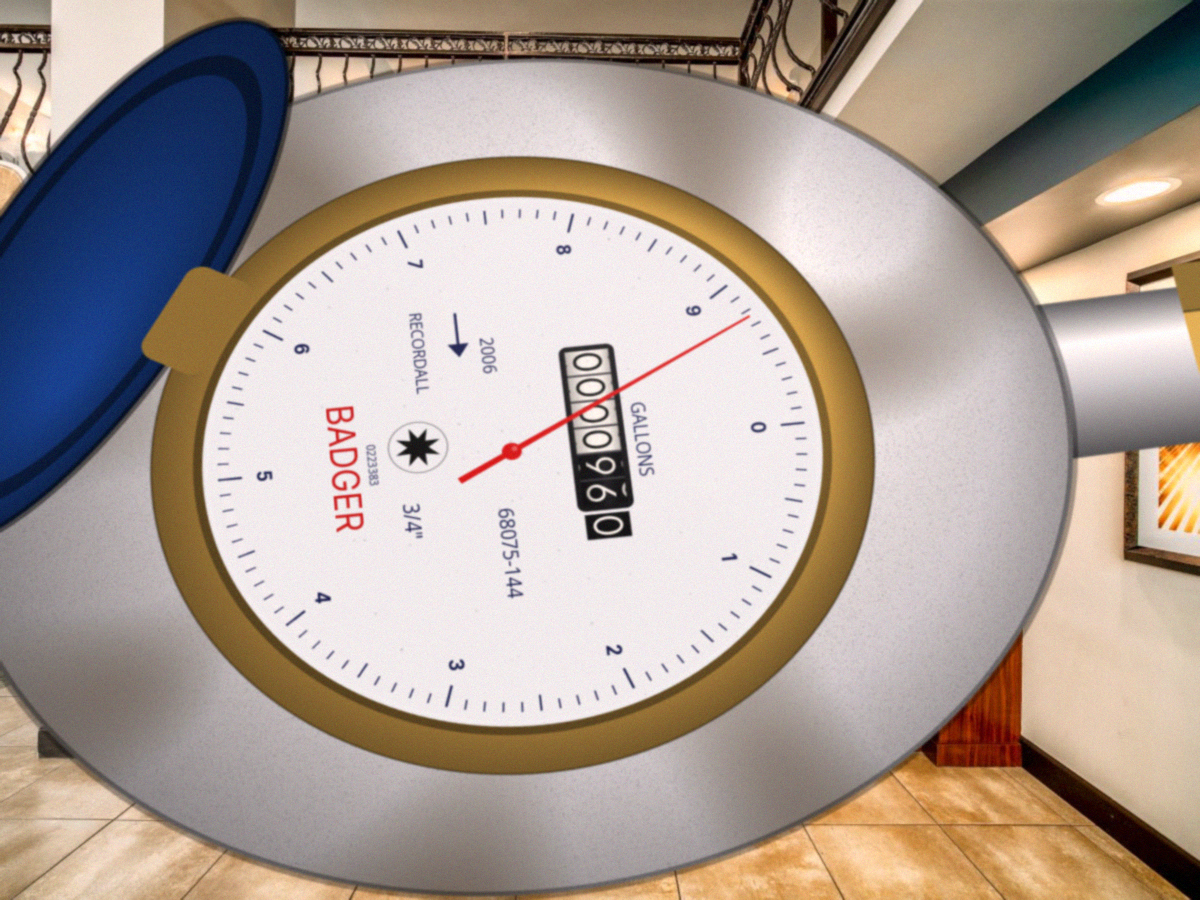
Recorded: 959.2 gal
